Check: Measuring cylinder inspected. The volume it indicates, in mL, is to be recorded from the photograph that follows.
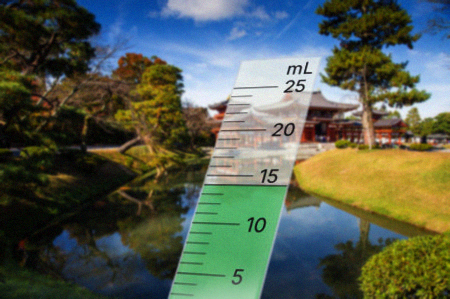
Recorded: 14 mL
